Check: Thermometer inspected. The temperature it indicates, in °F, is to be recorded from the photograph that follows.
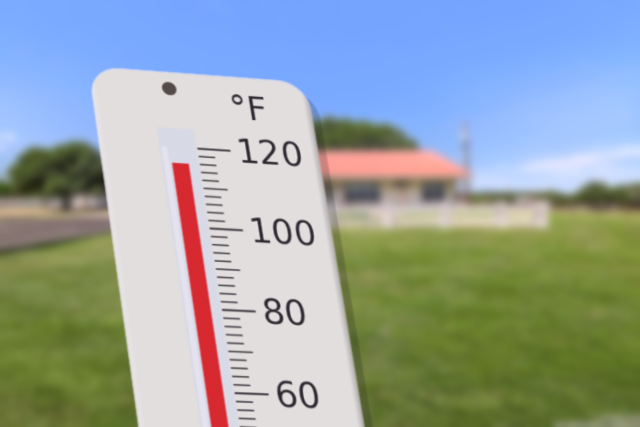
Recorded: 116 °F
